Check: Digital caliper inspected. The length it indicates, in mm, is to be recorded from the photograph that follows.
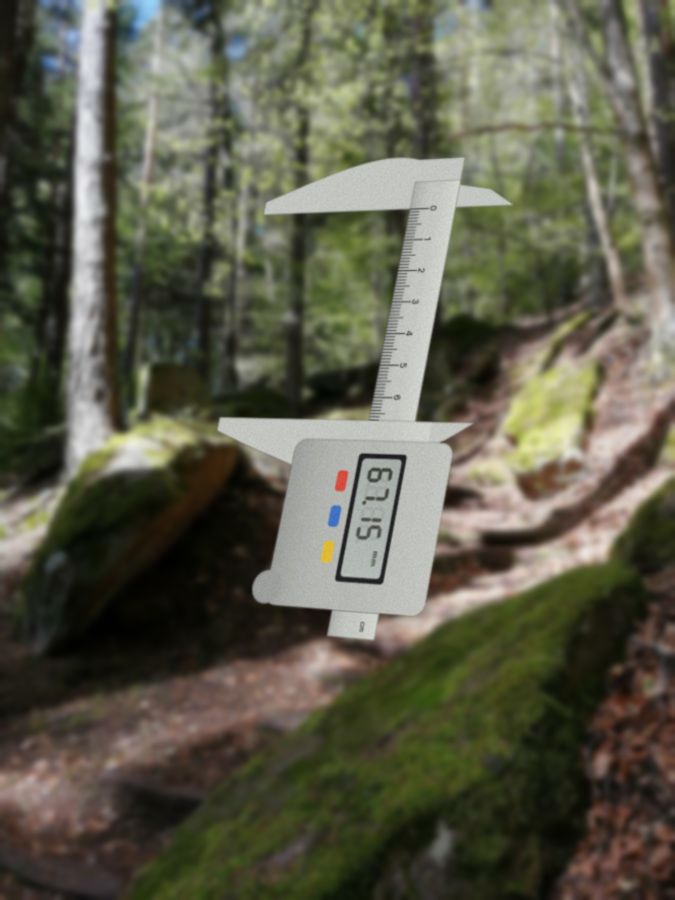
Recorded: 67.15 mm
